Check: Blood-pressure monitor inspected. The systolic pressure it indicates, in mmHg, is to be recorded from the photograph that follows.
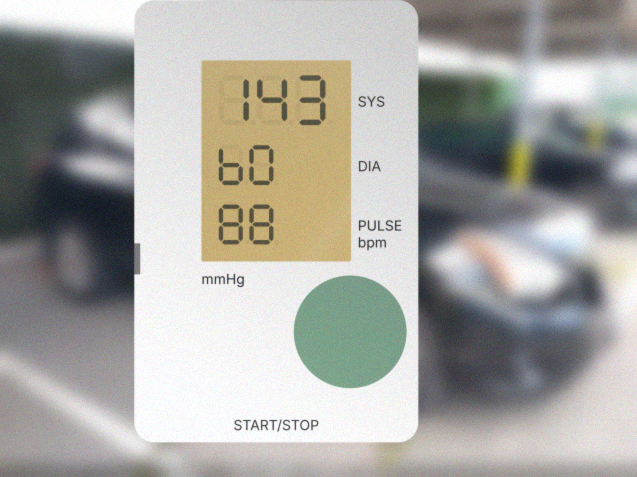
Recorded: 143 mmHg
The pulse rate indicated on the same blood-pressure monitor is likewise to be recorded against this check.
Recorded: 88 bpm
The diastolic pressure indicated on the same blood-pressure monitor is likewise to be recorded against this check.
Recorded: 60 mmHg
